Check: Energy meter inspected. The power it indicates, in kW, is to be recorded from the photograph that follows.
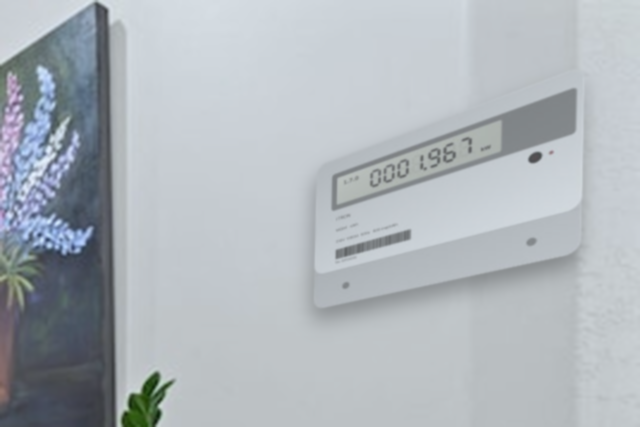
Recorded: 1.967 kW
